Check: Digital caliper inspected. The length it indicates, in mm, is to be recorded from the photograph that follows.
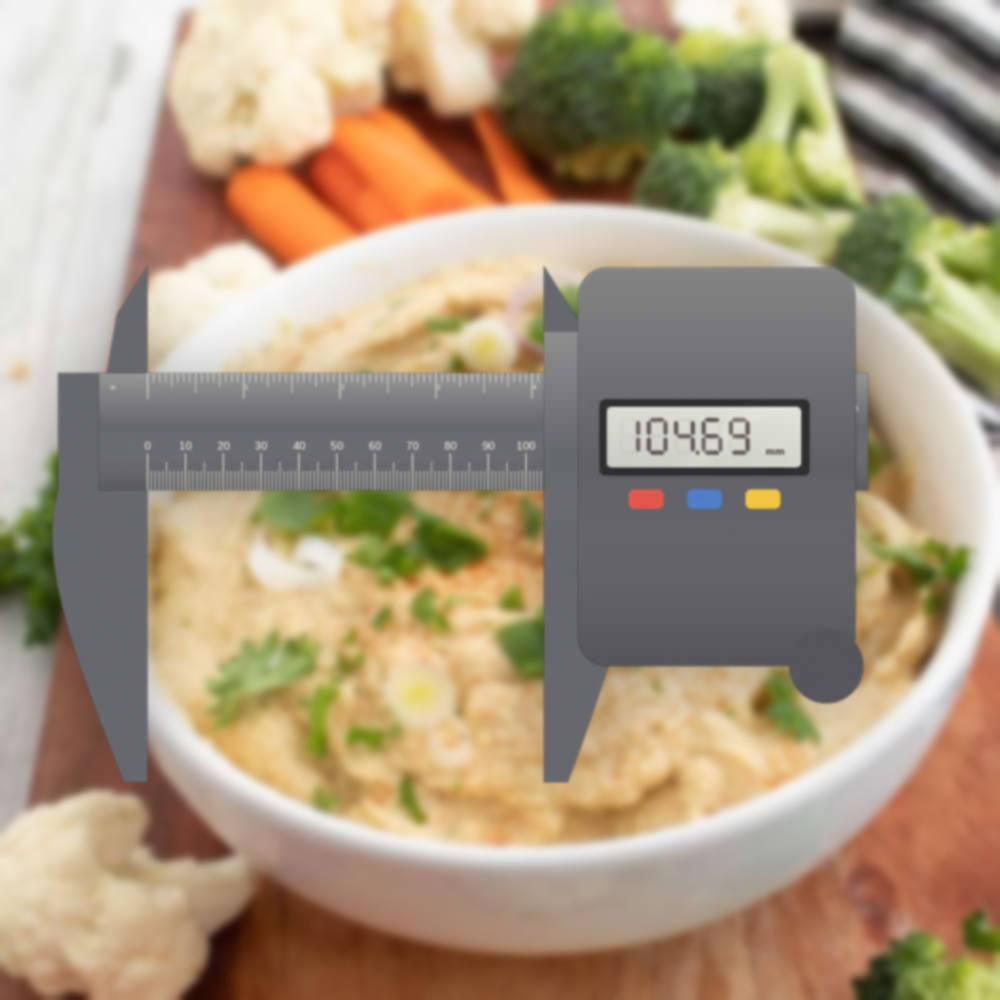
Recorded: 104.69 mm
